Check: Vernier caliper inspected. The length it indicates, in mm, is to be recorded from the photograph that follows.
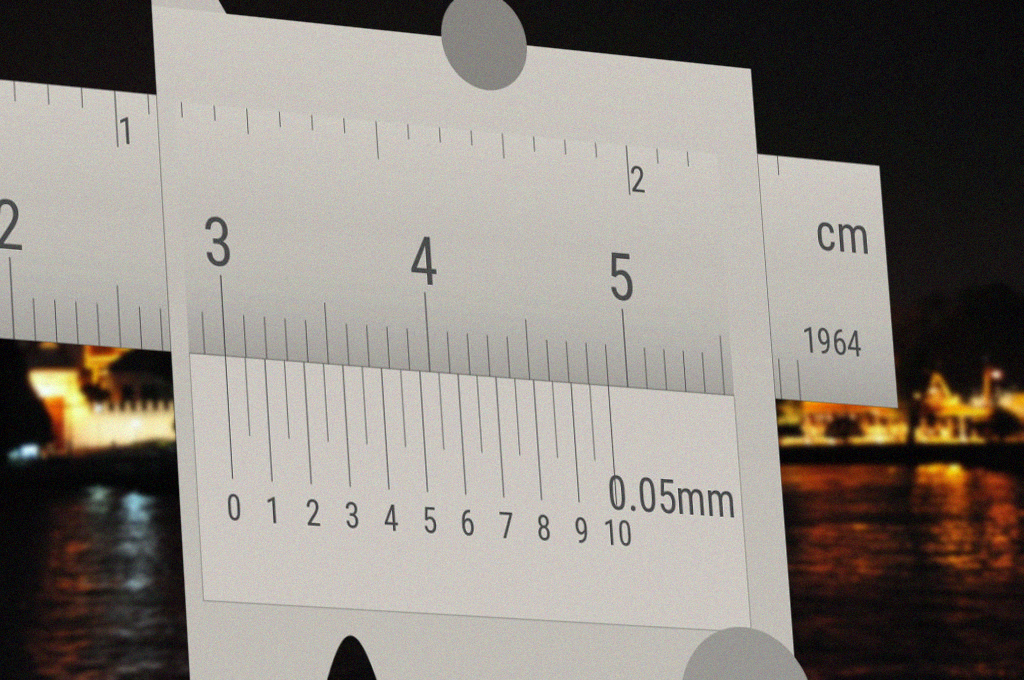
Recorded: 30.0 mm
